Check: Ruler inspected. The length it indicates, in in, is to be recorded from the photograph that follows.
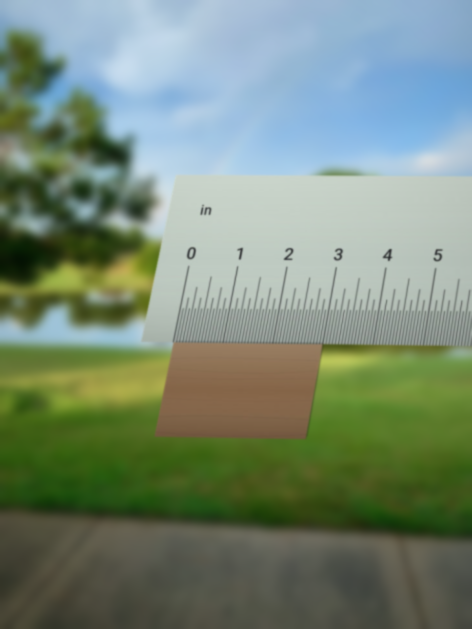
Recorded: 3 in
